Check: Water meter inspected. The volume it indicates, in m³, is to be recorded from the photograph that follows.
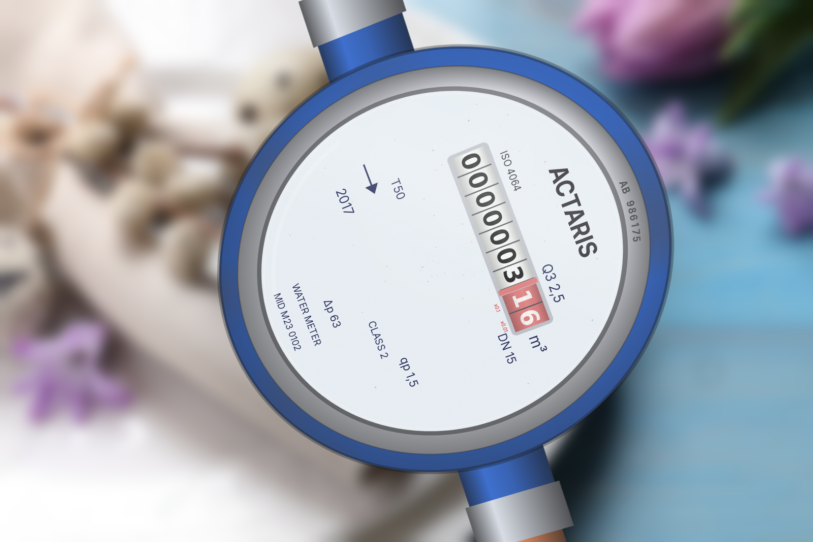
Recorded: 3.16 m³
